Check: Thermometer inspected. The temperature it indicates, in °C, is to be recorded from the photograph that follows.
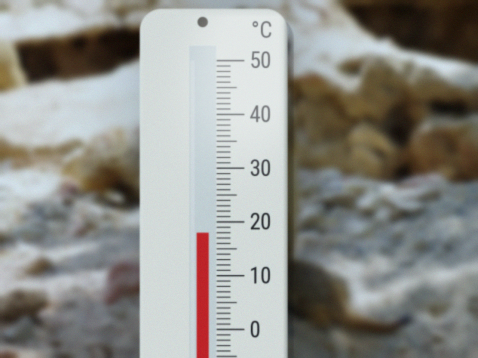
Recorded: 18 °C
